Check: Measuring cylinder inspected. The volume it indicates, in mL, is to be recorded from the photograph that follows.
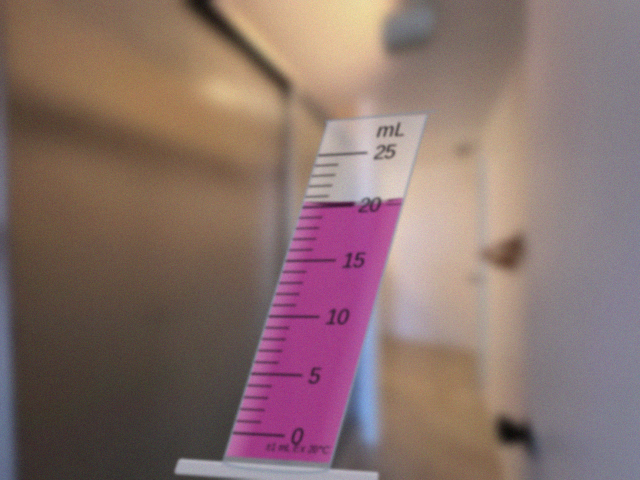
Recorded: 20 mL
